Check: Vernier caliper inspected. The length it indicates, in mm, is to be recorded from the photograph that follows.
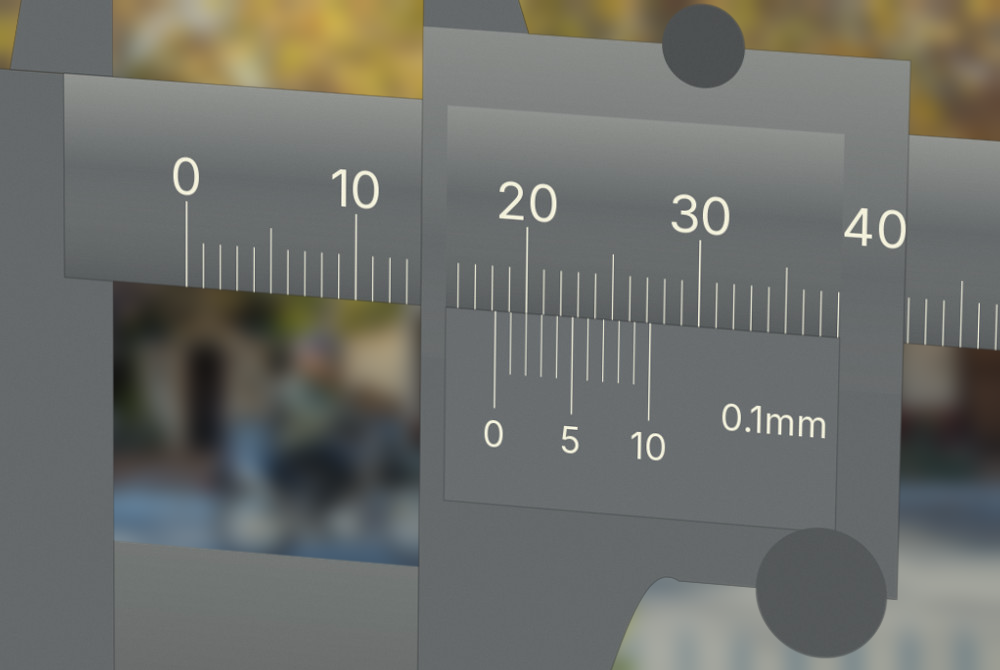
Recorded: 18.2 mm
